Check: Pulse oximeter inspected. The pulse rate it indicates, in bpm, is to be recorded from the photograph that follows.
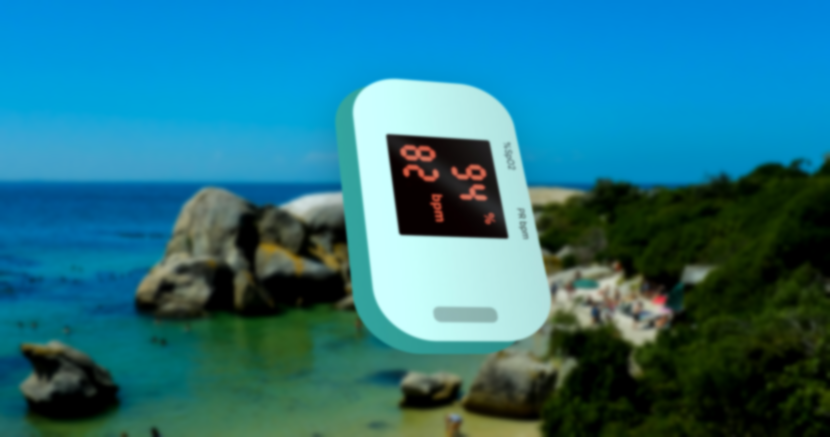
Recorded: 82 bpm
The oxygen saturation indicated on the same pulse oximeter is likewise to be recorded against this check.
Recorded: 94 %
